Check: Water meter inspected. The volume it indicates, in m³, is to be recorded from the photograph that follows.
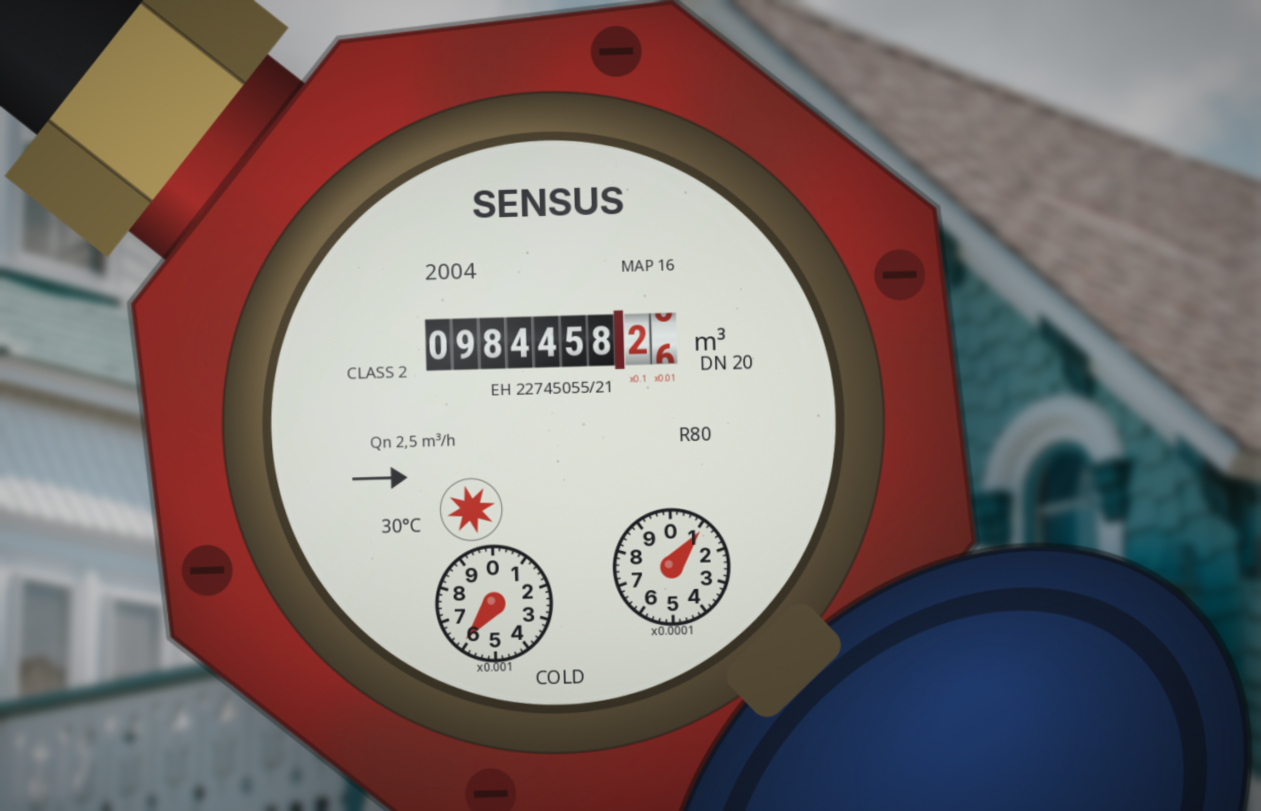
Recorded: 984458.2561 m³
